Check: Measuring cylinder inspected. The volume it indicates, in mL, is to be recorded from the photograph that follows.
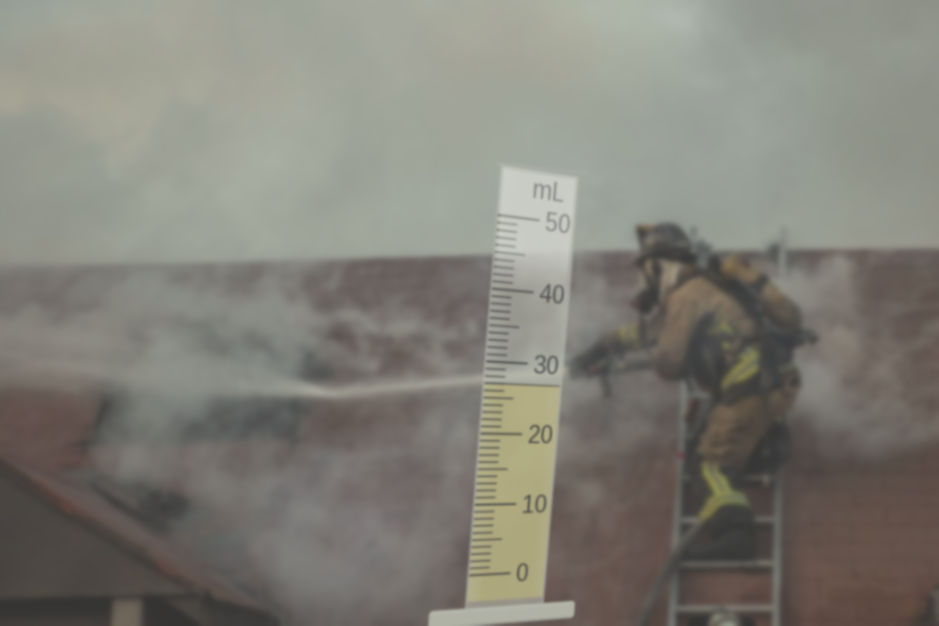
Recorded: 27 mL
